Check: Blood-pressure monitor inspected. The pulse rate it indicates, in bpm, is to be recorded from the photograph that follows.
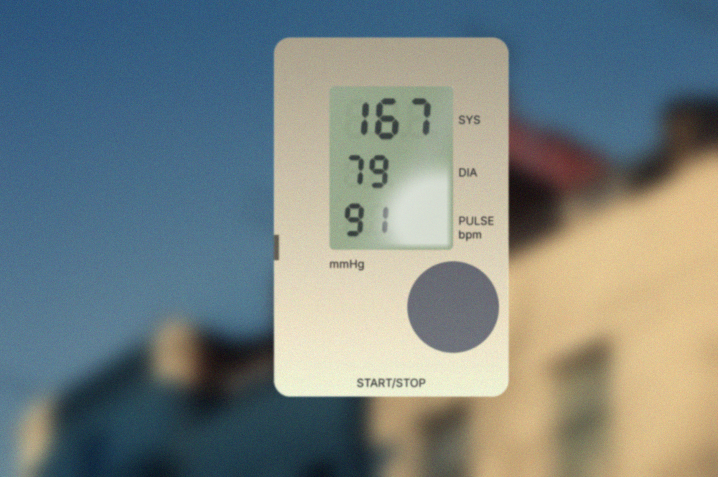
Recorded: 91 bpm
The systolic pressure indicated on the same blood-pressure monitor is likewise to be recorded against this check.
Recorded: 167 mmHg
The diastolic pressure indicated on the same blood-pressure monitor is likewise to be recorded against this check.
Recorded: 79 mmHg
